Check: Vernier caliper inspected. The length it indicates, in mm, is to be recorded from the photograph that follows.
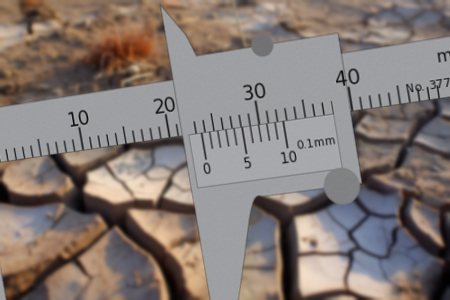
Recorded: 23.6 mm
